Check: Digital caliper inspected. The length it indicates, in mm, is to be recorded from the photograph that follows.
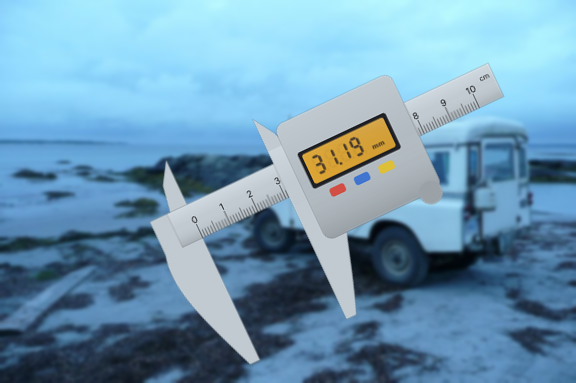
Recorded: 31.19 mm
